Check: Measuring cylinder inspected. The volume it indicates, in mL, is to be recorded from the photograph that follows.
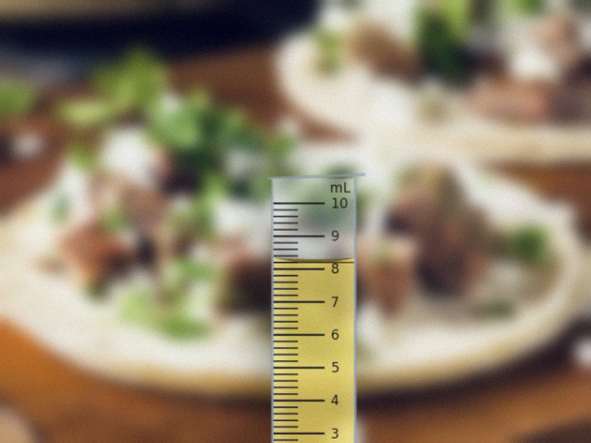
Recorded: 8.2 mL
